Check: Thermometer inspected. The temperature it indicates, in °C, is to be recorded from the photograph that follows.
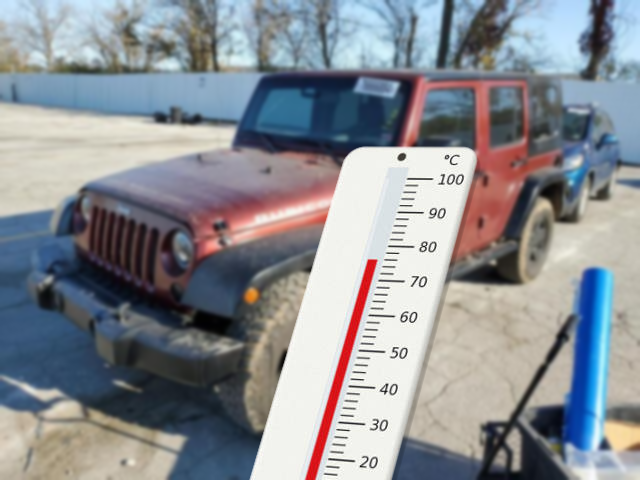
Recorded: 76 °C
